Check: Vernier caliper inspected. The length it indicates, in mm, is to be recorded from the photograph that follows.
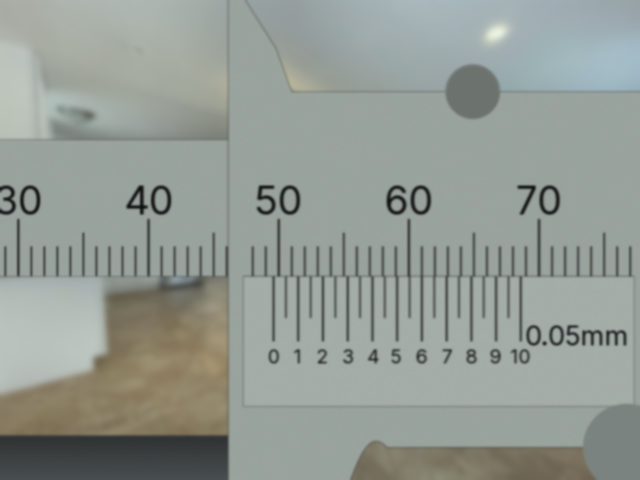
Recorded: 49.6 mm
